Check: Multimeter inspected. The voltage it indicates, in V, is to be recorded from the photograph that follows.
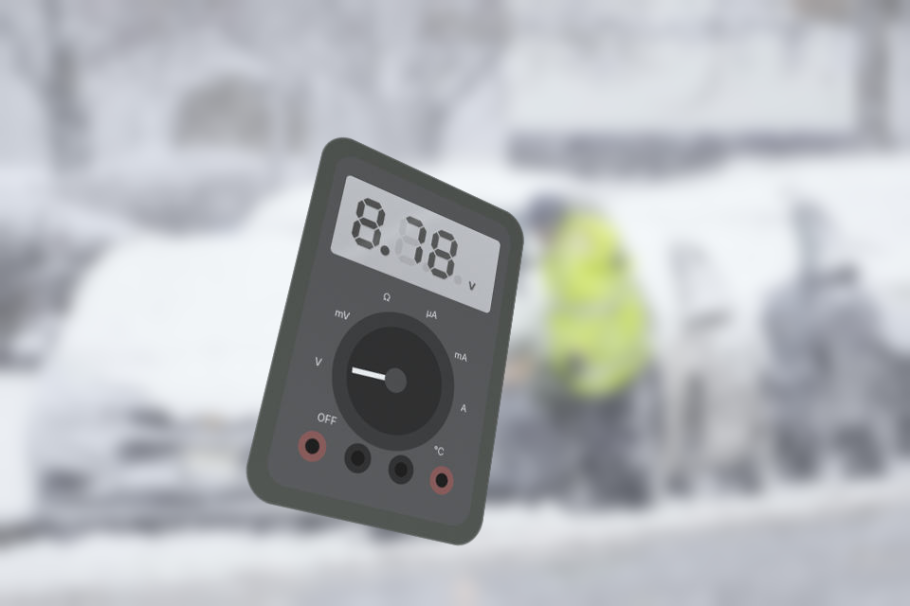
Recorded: 8.78 V
